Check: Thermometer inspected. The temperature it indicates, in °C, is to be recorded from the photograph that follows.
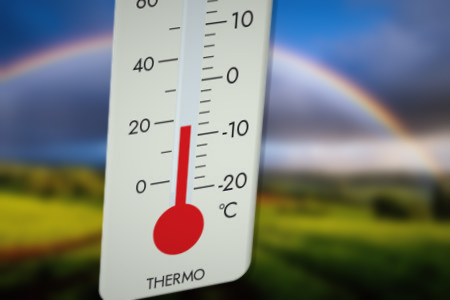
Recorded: -8 °C
